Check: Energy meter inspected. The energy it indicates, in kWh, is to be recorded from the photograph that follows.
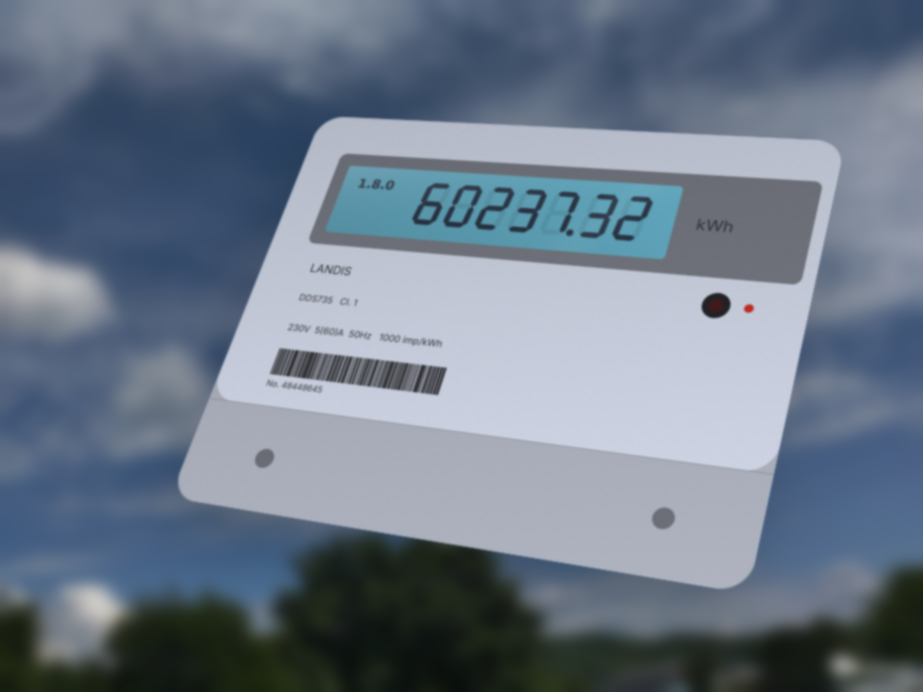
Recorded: 60237.32 kWh
